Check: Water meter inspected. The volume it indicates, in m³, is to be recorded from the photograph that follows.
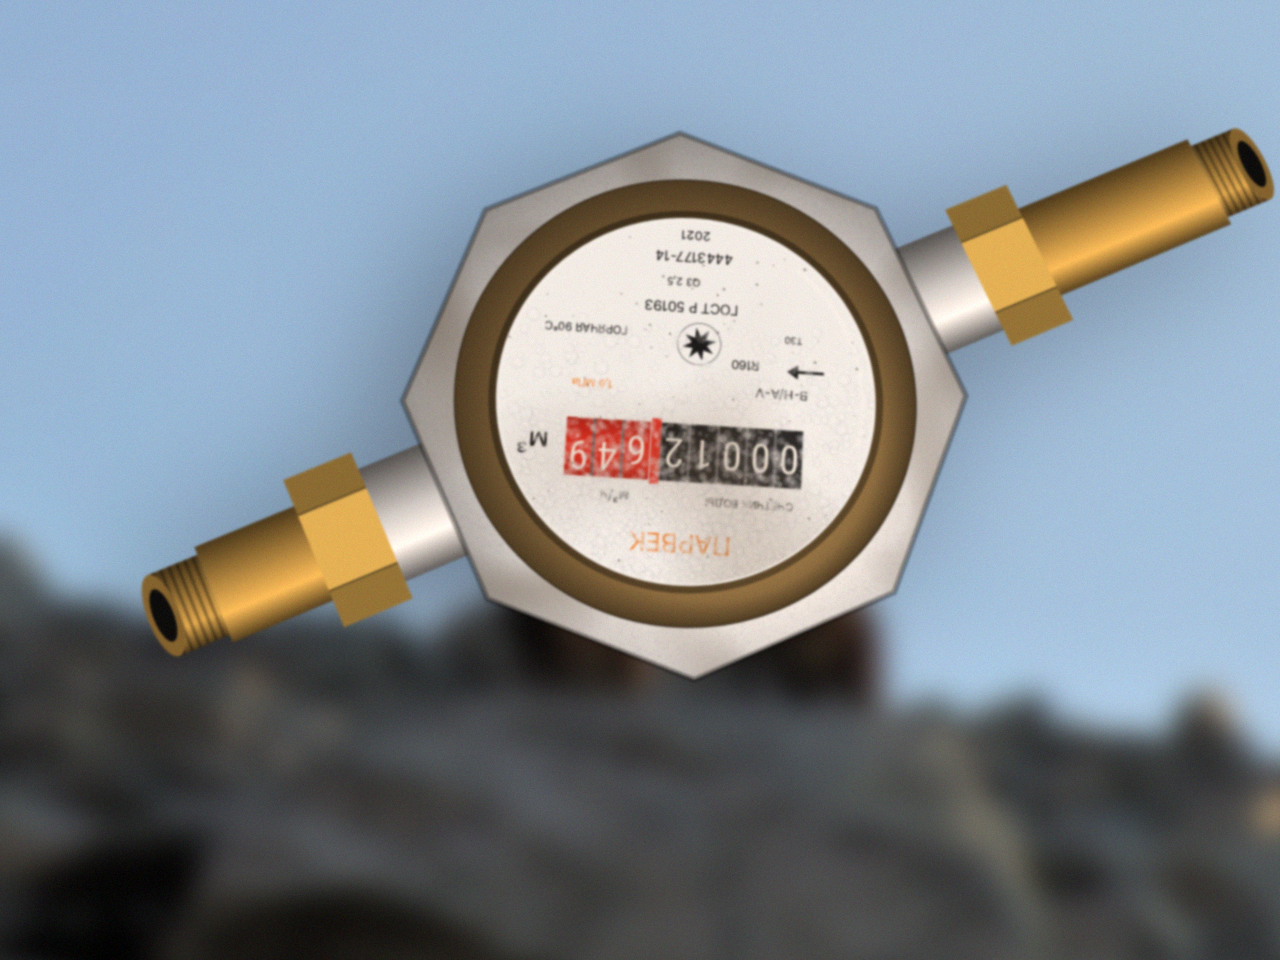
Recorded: 12.649 m³
